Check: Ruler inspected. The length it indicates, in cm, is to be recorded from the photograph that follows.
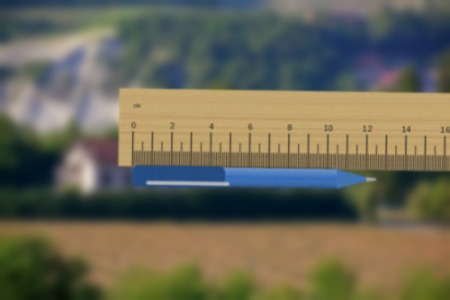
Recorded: 12.5 cm
